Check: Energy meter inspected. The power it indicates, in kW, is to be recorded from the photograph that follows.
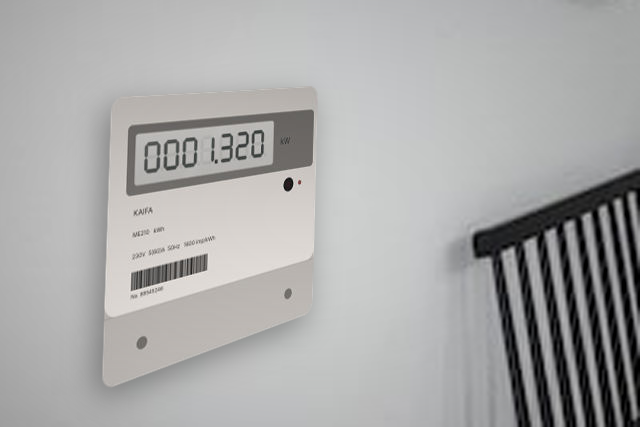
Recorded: 1.320 kW
